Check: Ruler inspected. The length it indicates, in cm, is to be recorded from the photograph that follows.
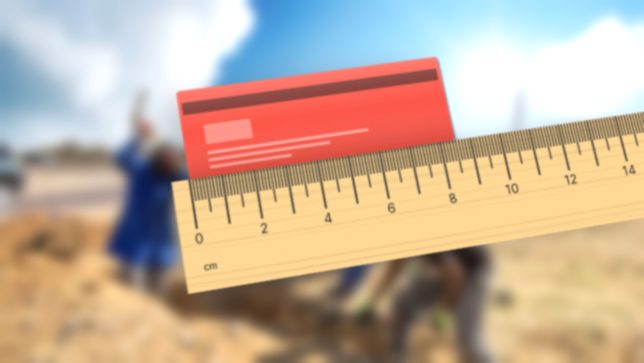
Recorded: 8.5 cm
